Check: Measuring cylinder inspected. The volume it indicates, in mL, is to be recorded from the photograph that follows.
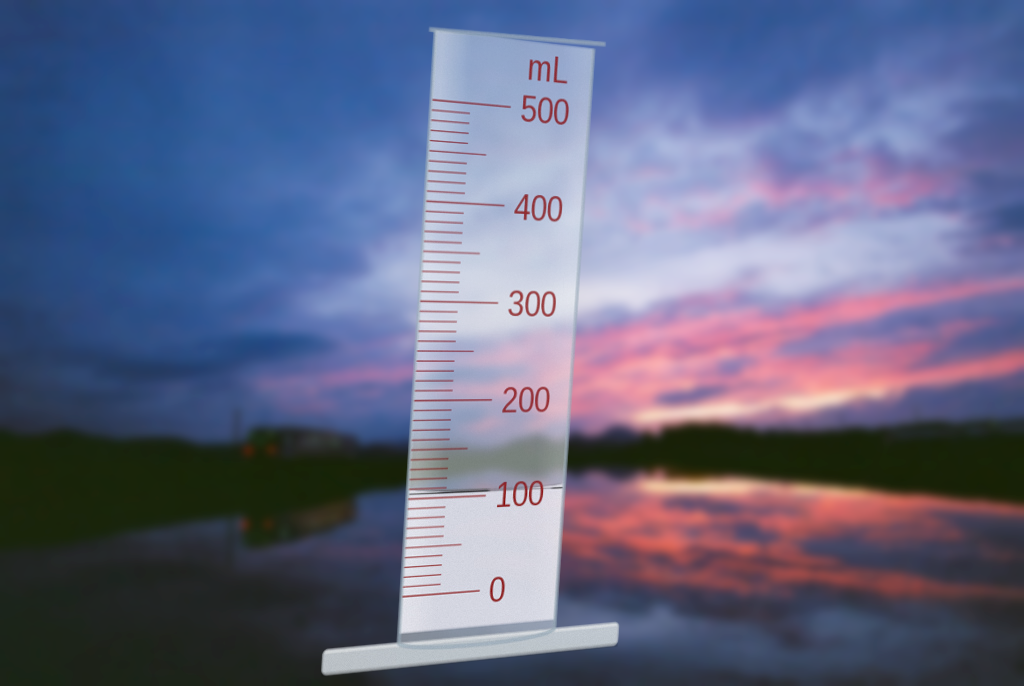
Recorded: 105 mL
